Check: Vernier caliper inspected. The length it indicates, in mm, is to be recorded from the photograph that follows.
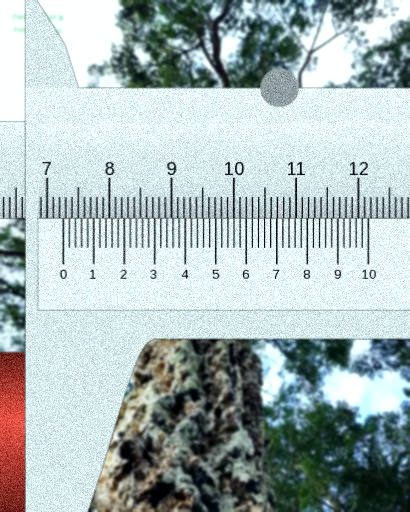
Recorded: 72.6 mm
